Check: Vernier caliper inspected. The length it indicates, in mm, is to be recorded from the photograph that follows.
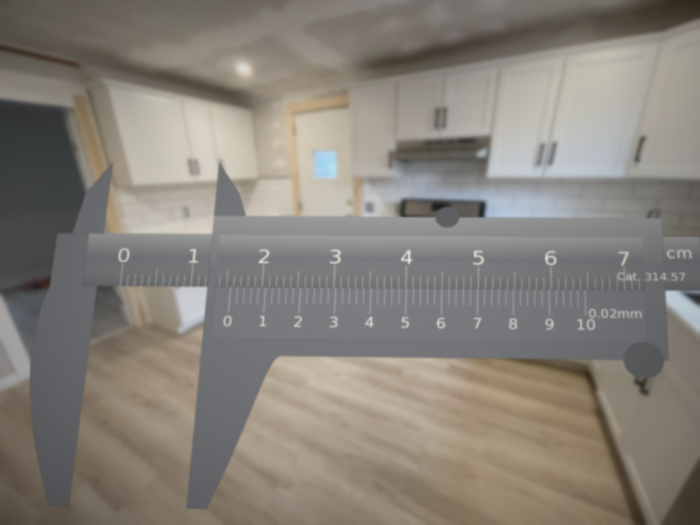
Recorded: 15.6 mm
